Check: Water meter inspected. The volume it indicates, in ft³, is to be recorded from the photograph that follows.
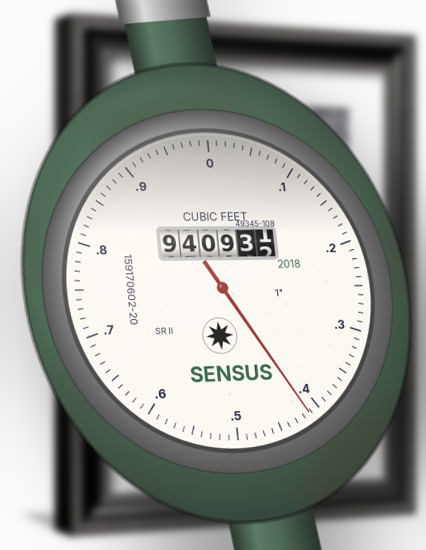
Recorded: 940931.41 ft³
